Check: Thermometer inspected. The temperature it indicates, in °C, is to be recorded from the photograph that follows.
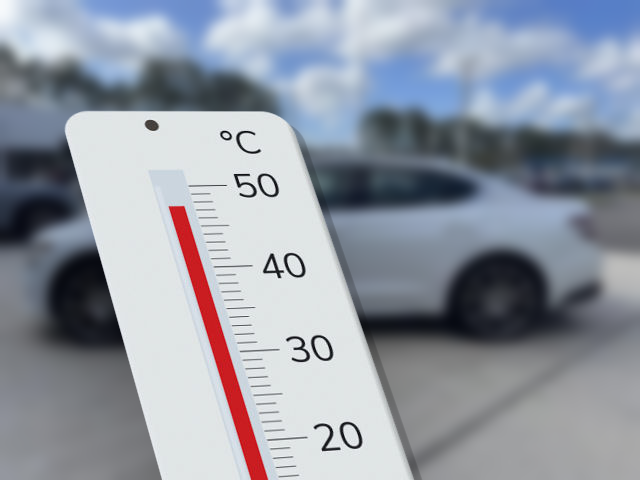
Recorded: 47.5 °C
